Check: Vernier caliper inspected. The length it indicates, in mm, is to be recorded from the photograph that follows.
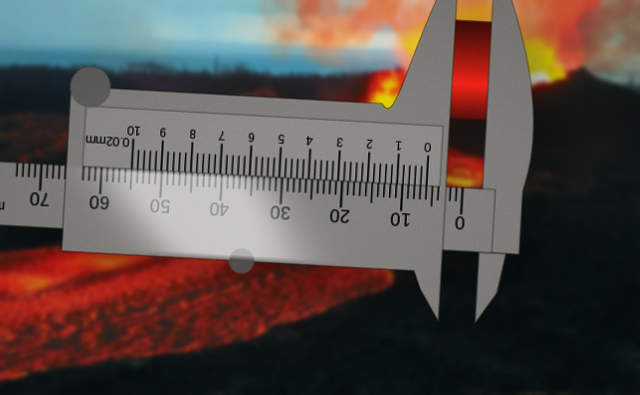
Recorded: 6.0 mm
